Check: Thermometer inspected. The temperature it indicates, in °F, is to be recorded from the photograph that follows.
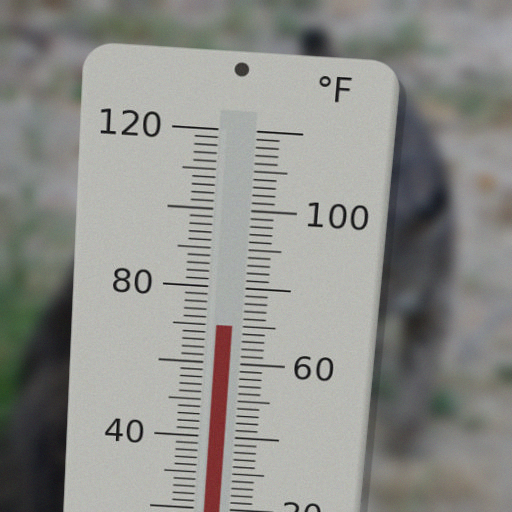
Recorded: 70 °F
